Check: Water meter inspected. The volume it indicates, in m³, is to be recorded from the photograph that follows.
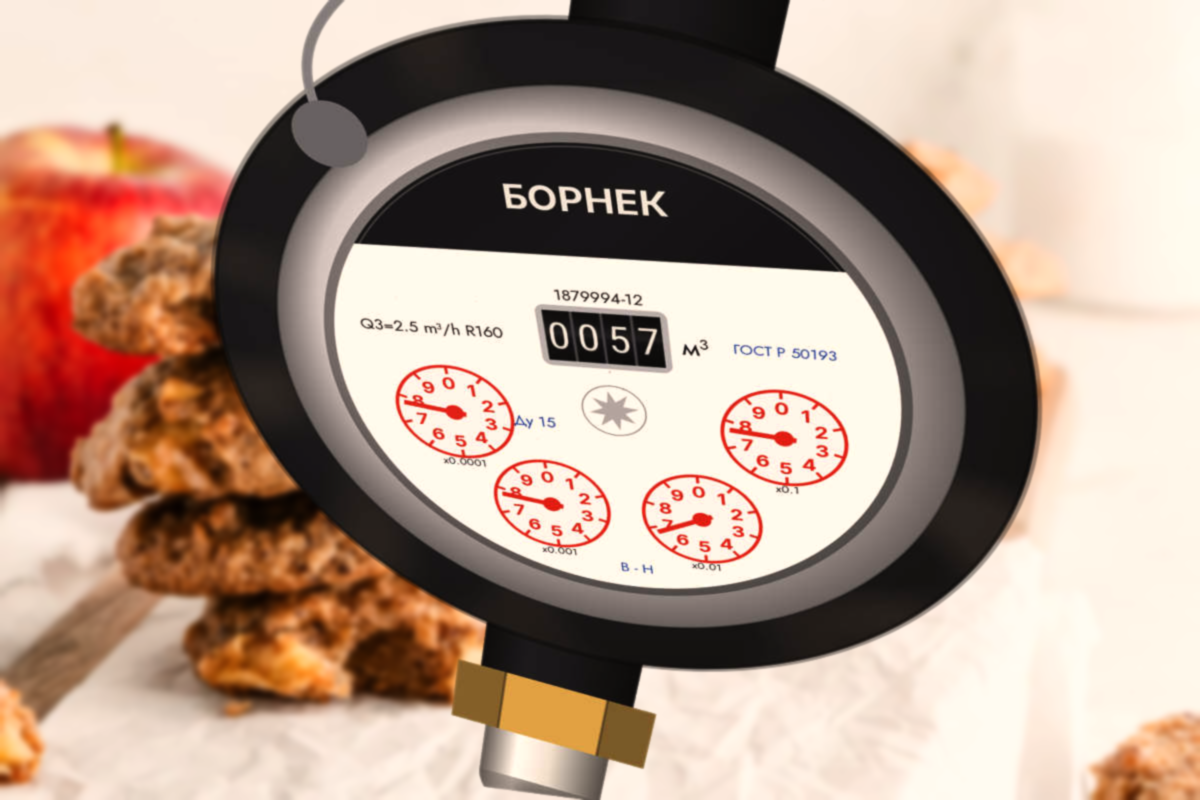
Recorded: 57.7677 m³
